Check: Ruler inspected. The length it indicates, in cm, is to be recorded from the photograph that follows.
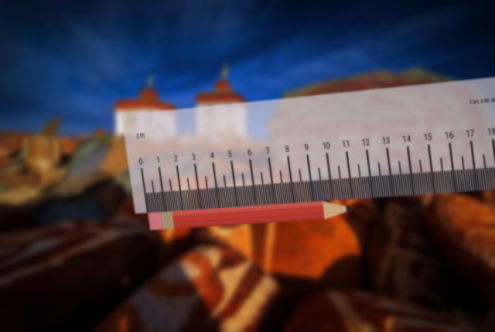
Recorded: 11 cm
